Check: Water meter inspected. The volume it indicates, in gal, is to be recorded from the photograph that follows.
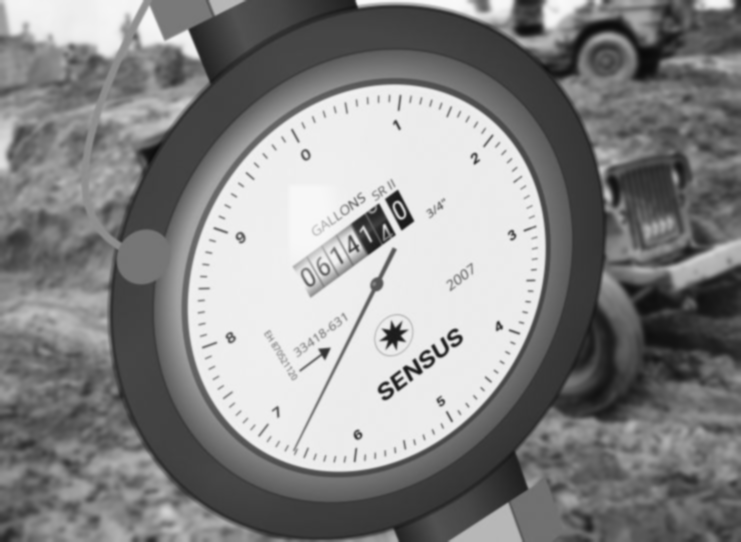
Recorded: 614136.6 gal
